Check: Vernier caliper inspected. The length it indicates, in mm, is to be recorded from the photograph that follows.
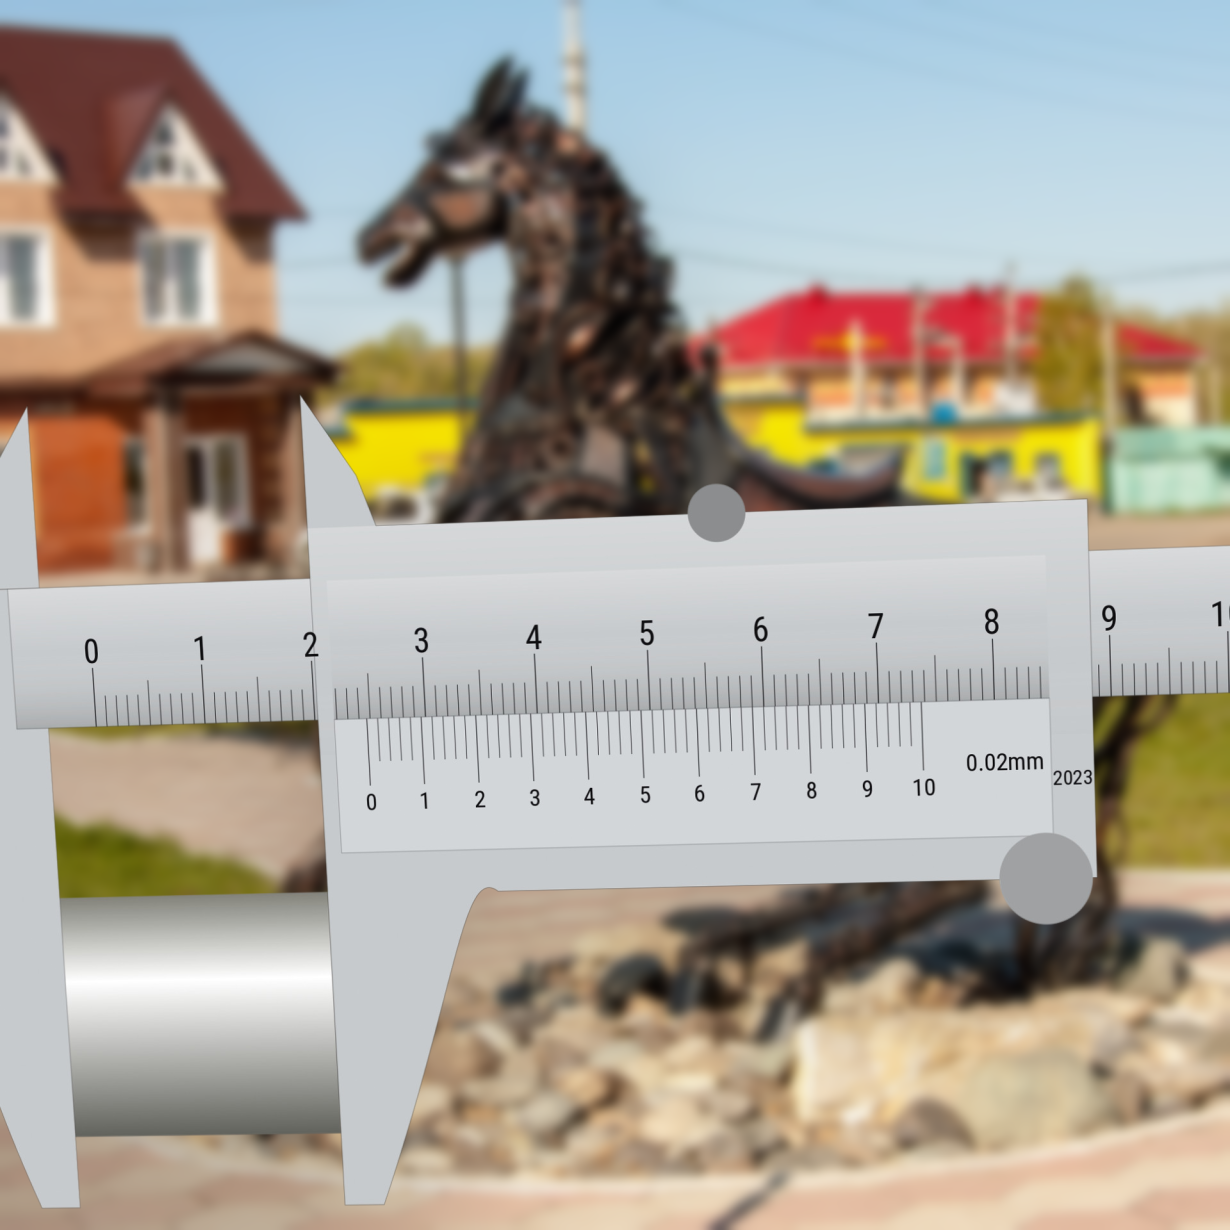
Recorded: 24.7 mm
